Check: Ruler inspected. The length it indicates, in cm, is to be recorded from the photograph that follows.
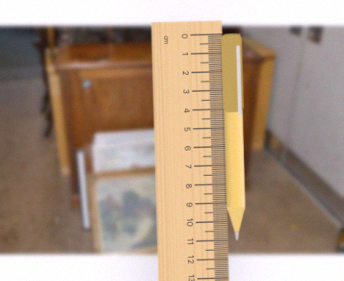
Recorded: 11 cm
